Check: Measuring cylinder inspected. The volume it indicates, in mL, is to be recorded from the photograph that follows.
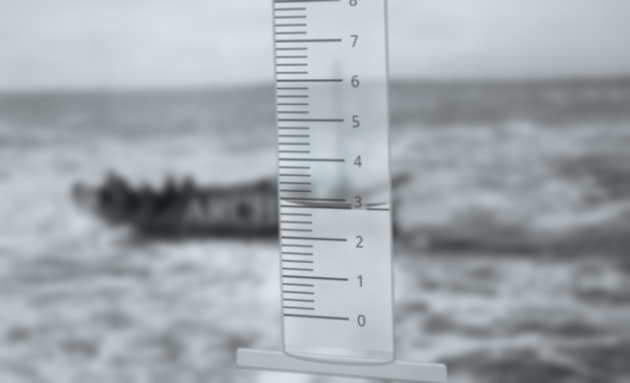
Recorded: 2.8 mL
